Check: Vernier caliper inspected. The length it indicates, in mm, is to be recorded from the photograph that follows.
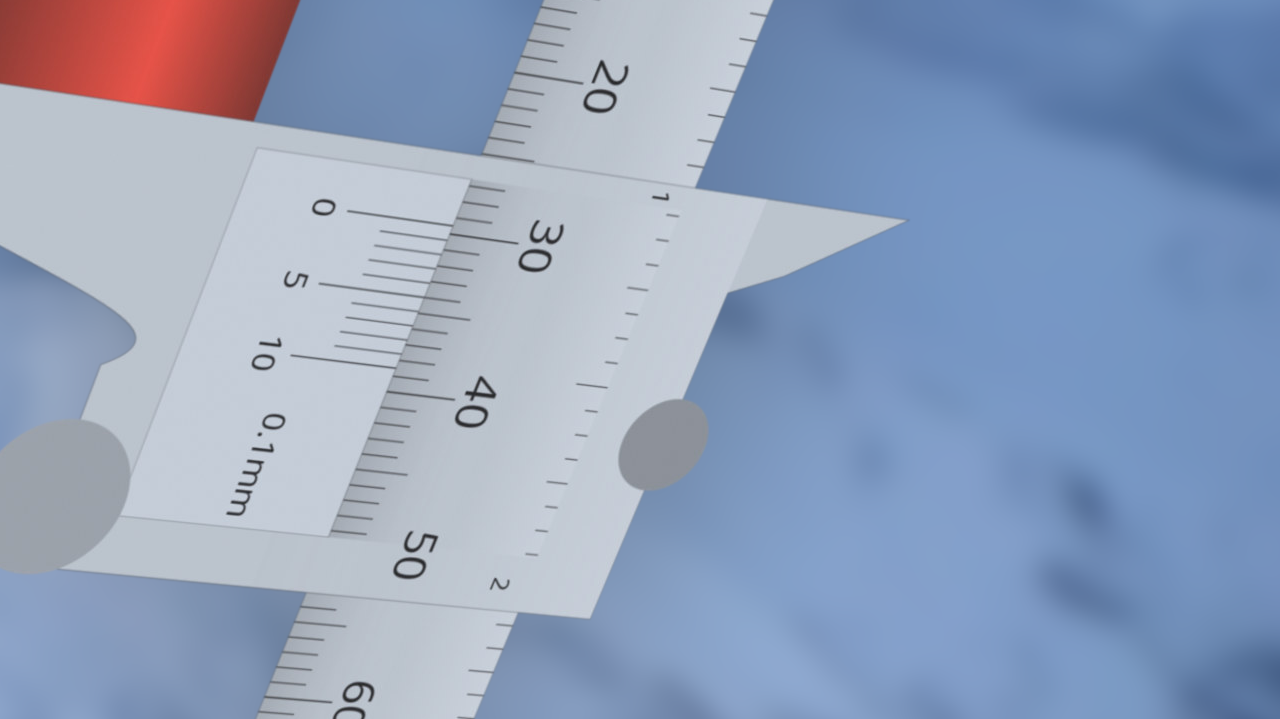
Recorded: 29.5 mm
